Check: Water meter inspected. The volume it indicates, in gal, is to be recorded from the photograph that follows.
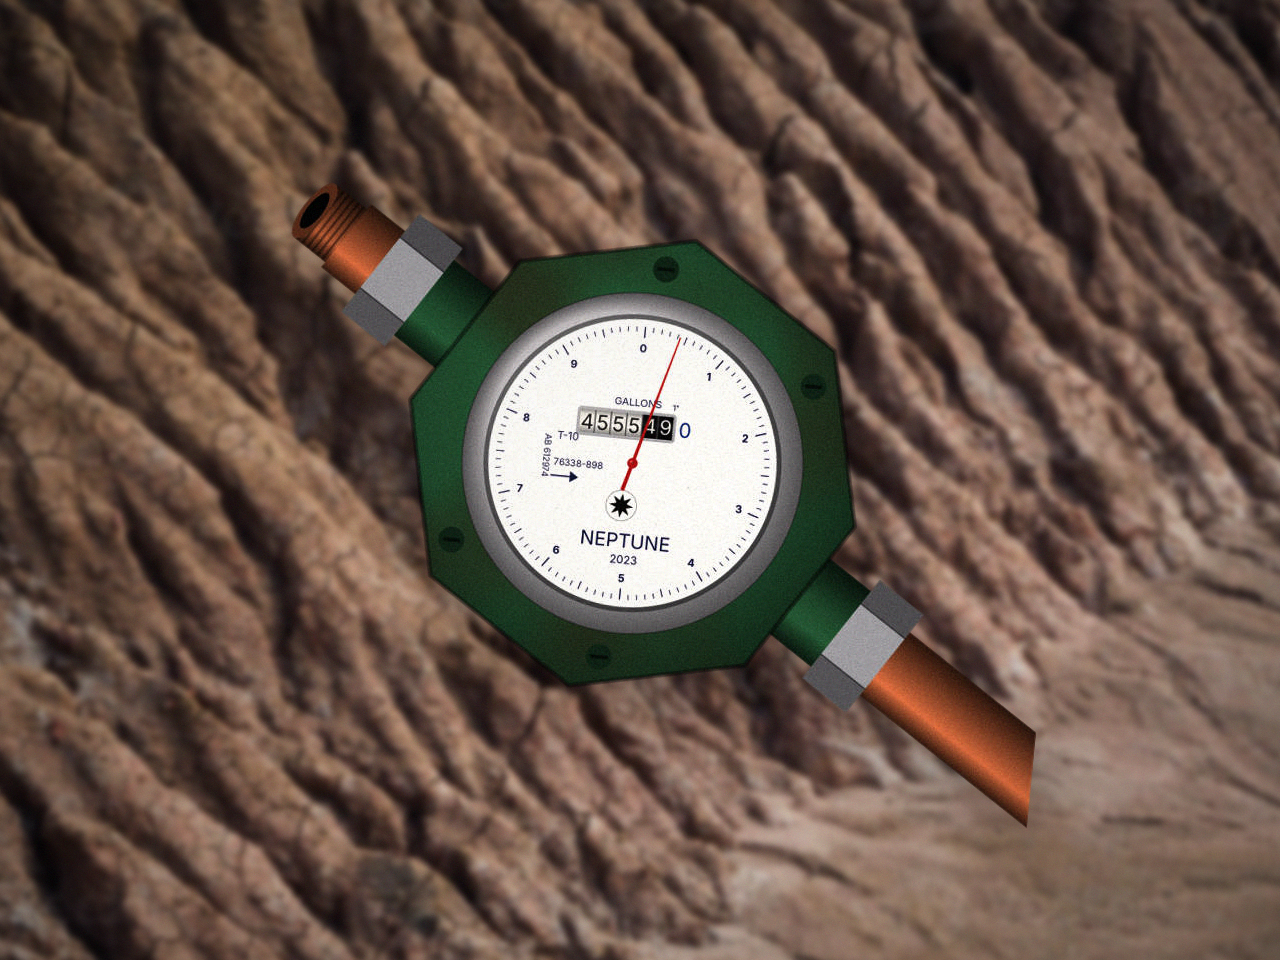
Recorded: 4555490.4 gal
